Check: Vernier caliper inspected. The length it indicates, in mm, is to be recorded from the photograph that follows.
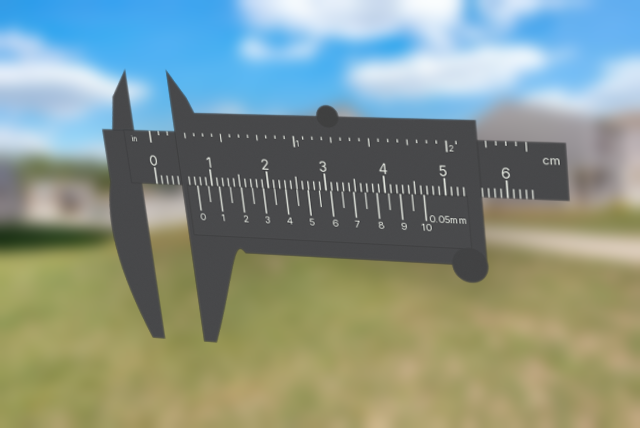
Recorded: 7.4 mm
